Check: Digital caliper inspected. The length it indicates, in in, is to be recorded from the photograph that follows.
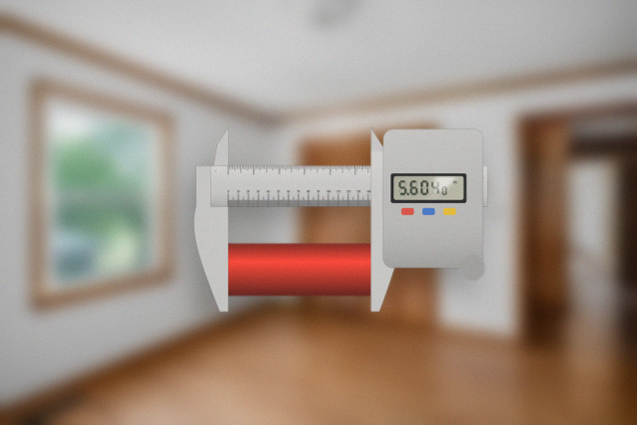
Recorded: 5.6040 in
